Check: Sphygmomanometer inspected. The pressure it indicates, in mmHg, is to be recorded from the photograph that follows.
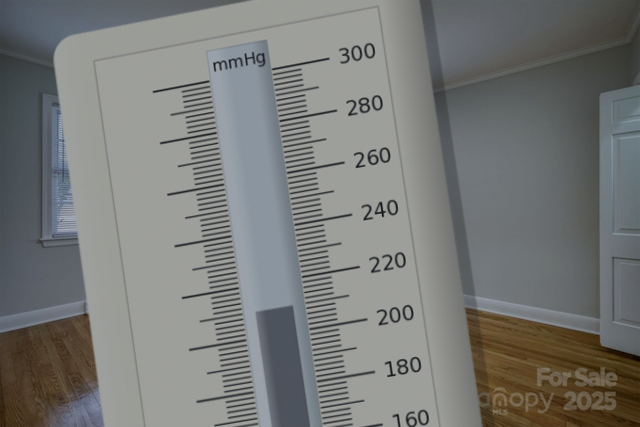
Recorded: 210 mmHg
